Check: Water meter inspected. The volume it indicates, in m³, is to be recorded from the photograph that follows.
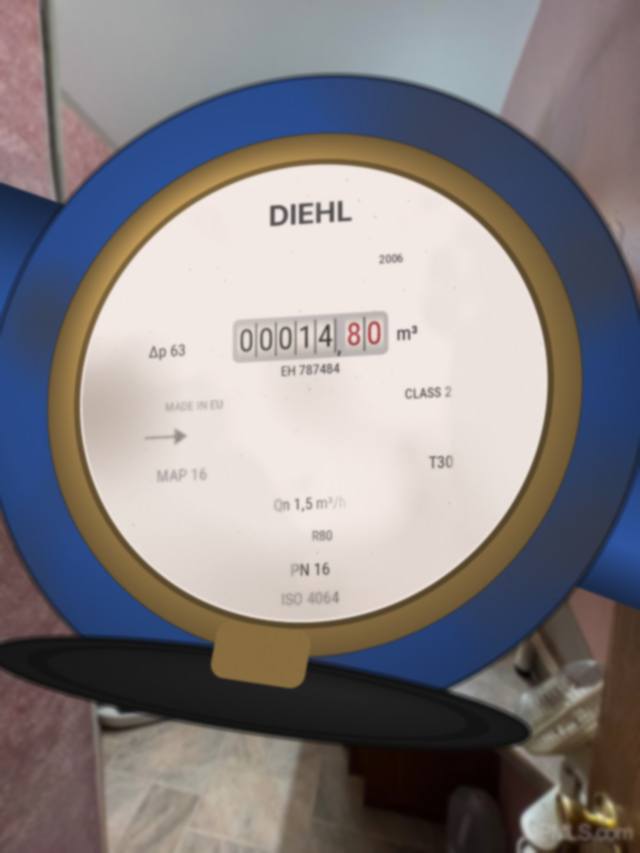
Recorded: 14.80 m³
